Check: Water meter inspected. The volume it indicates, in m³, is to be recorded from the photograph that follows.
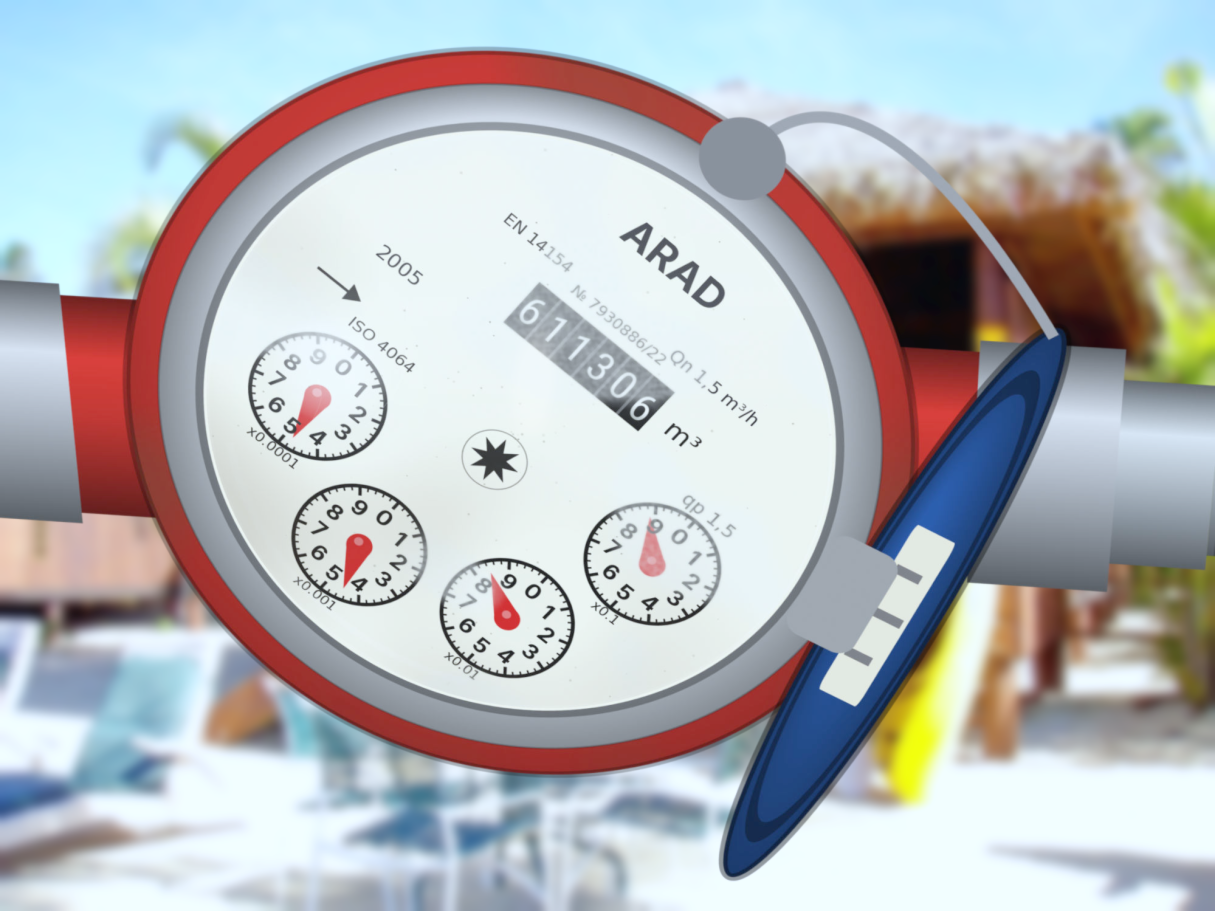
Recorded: 611305.8844 m³
